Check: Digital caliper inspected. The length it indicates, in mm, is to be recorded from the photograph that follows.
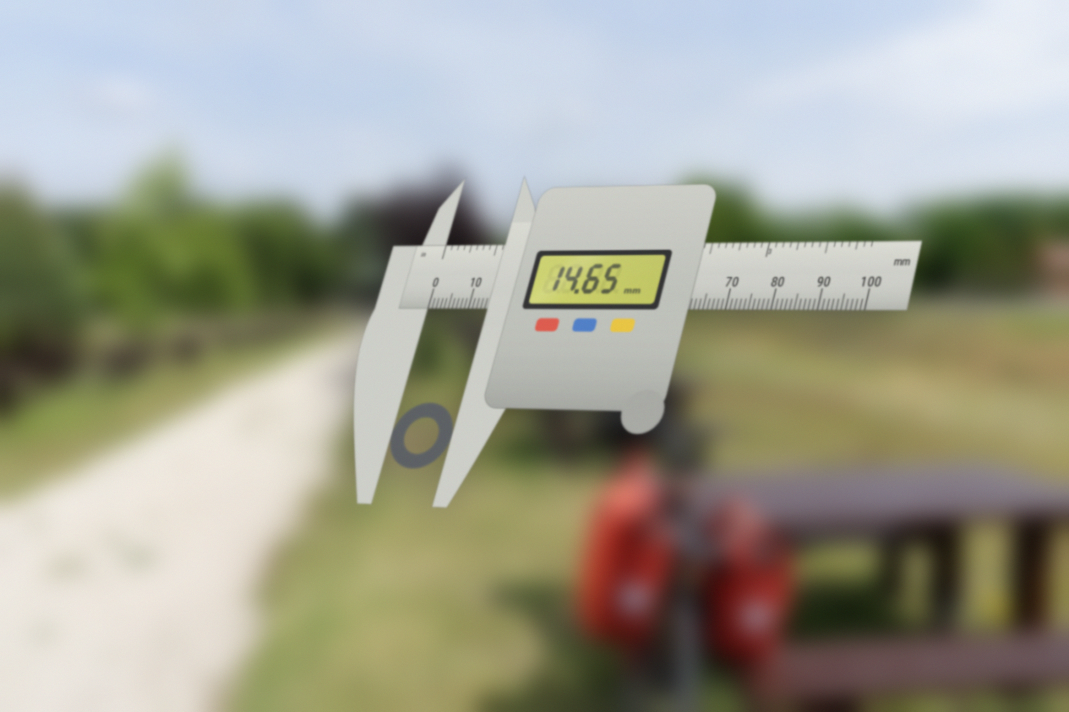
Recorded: 14.65 mm
